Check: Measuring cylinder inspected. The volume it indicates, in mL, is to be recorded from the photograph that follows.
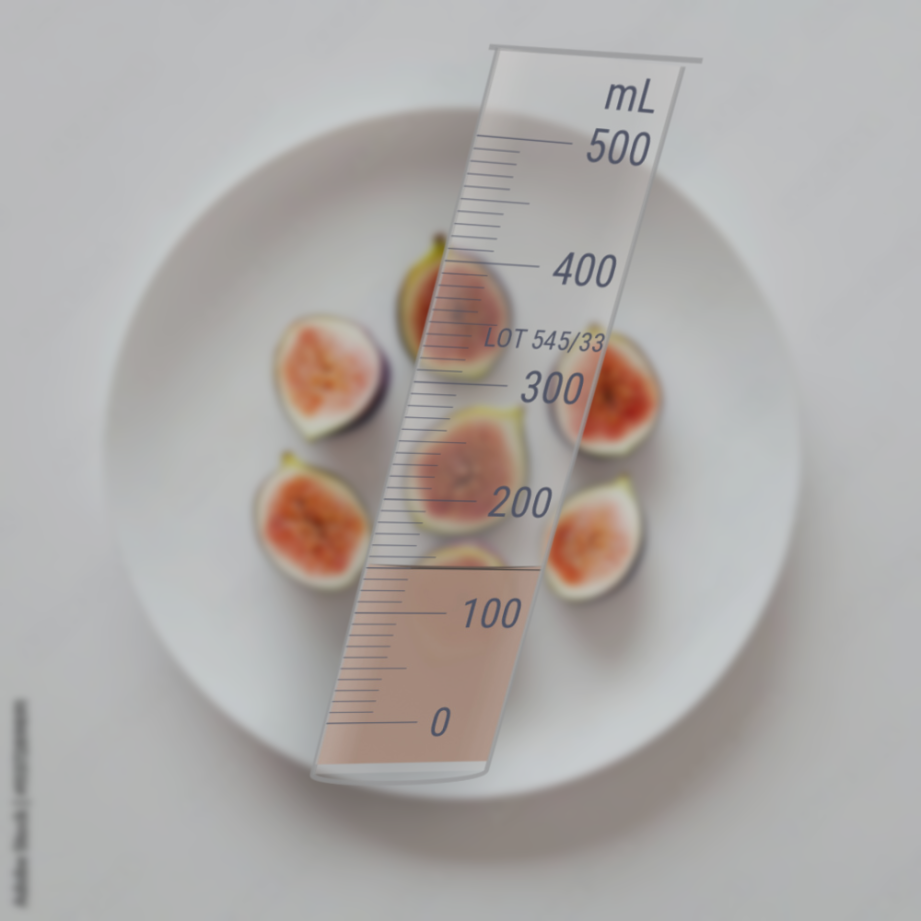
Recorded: 140 mL
